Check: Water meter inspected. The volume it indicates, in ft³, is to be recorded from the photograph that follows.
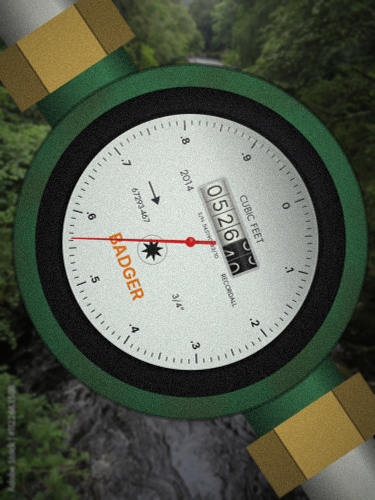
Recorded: 52639.56 ft³
